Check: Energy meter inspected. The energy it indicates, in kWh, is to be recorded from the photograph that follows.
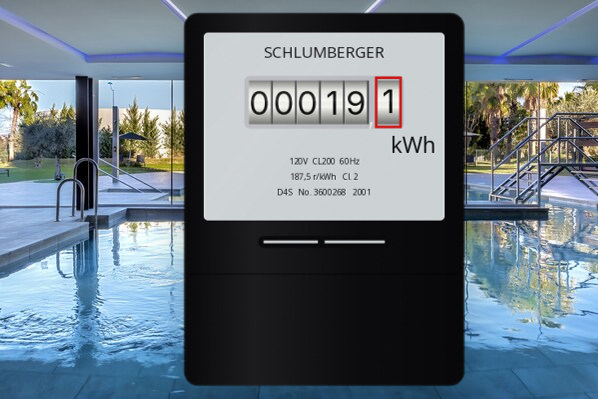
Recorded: 19.1 kWh
